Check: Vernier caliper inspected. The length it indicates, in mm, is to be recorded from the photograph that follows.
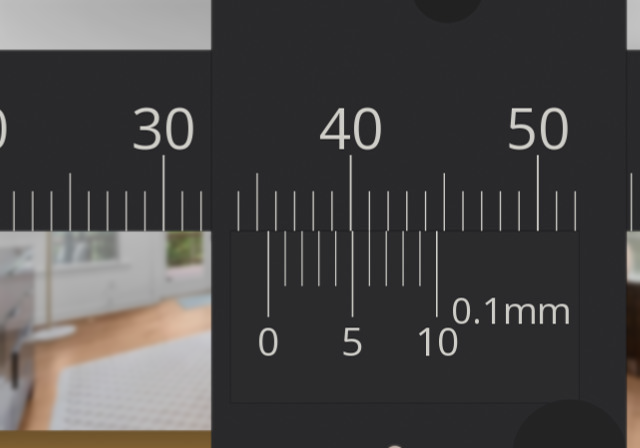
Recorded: 35.6 mm
